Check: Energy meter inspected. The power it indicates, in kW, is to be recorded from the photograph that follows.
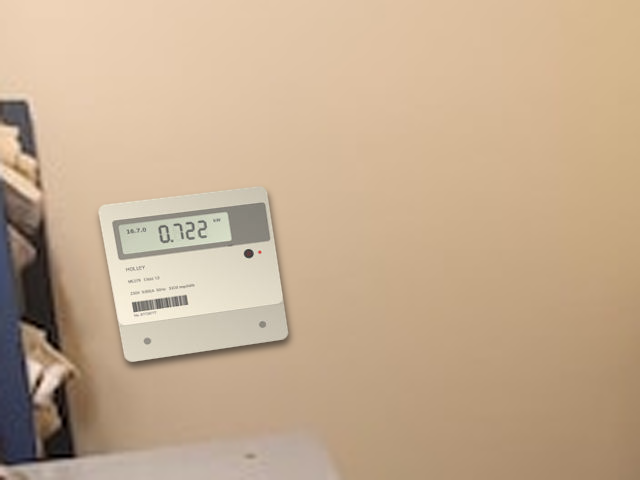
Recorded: 0.722 kW
